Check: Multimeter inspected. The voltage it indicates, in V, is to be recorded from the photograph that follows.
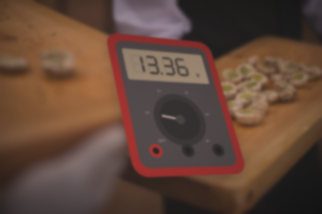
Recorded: 13.36 V
